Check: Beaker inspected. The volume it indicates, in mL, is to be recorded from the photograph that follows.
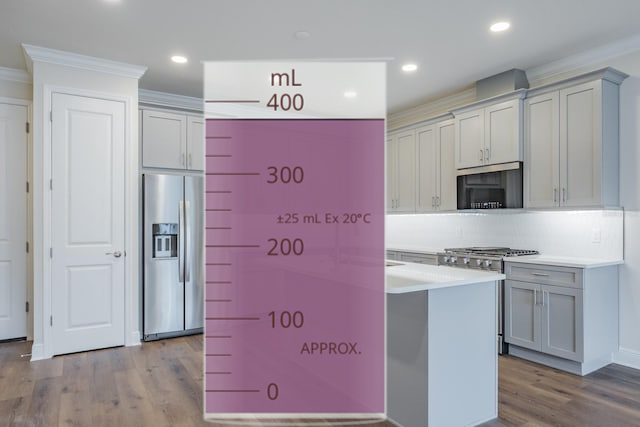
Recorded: 375 mL
